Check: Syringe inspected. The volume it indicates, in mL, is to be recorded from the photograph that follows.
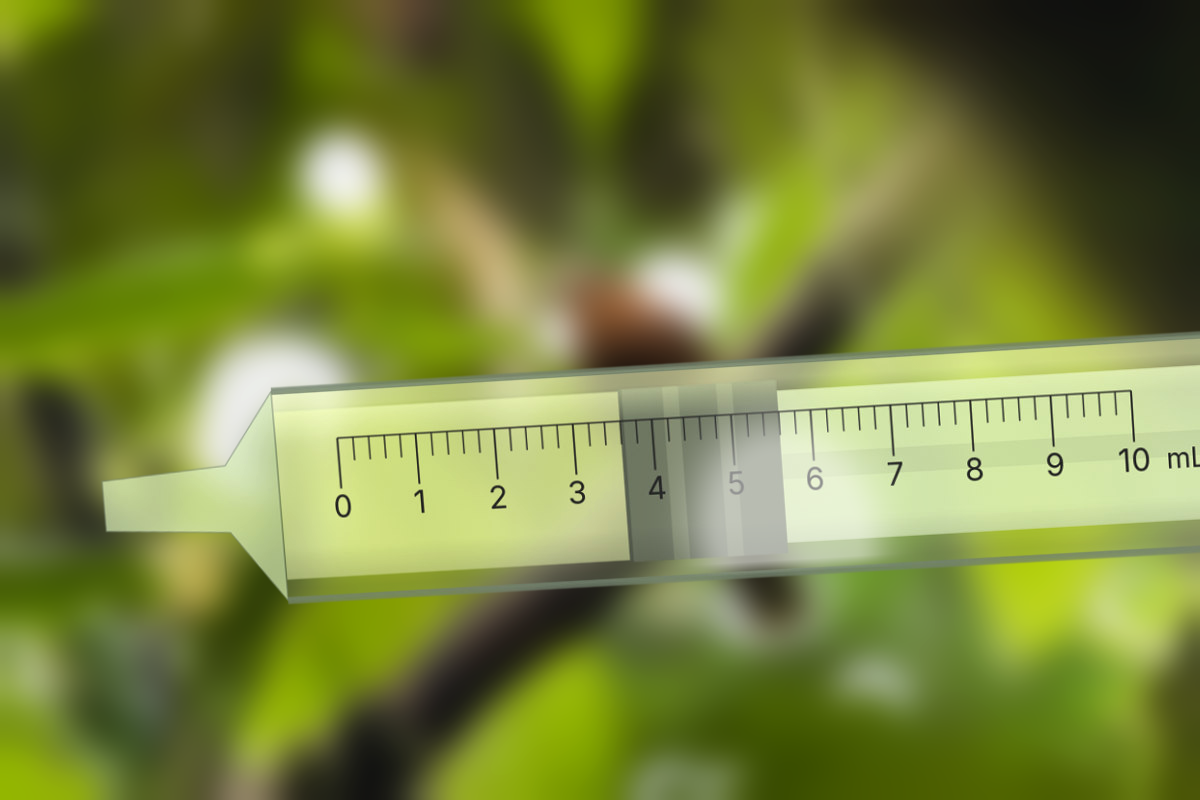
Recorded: 3.6 mL
